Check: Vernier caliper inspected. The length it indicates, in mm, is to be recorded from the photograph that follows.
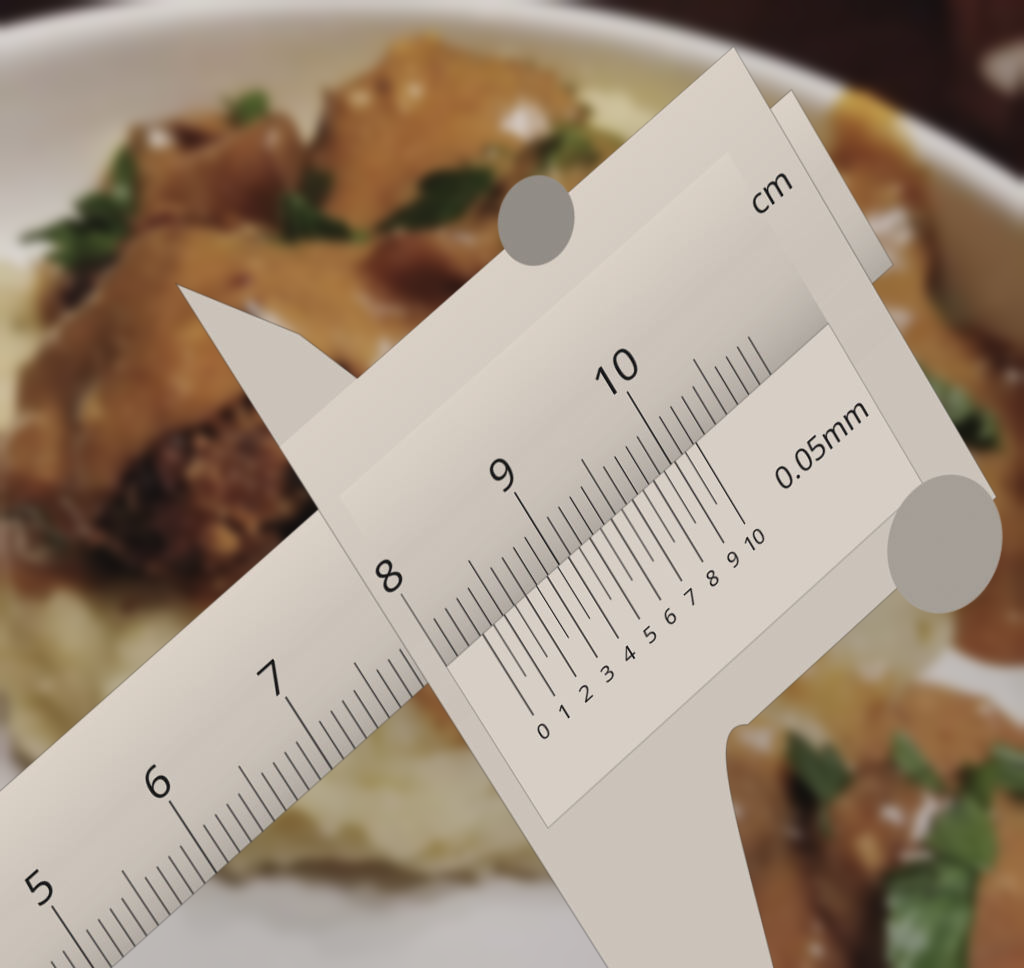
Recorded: 83.2 mm
